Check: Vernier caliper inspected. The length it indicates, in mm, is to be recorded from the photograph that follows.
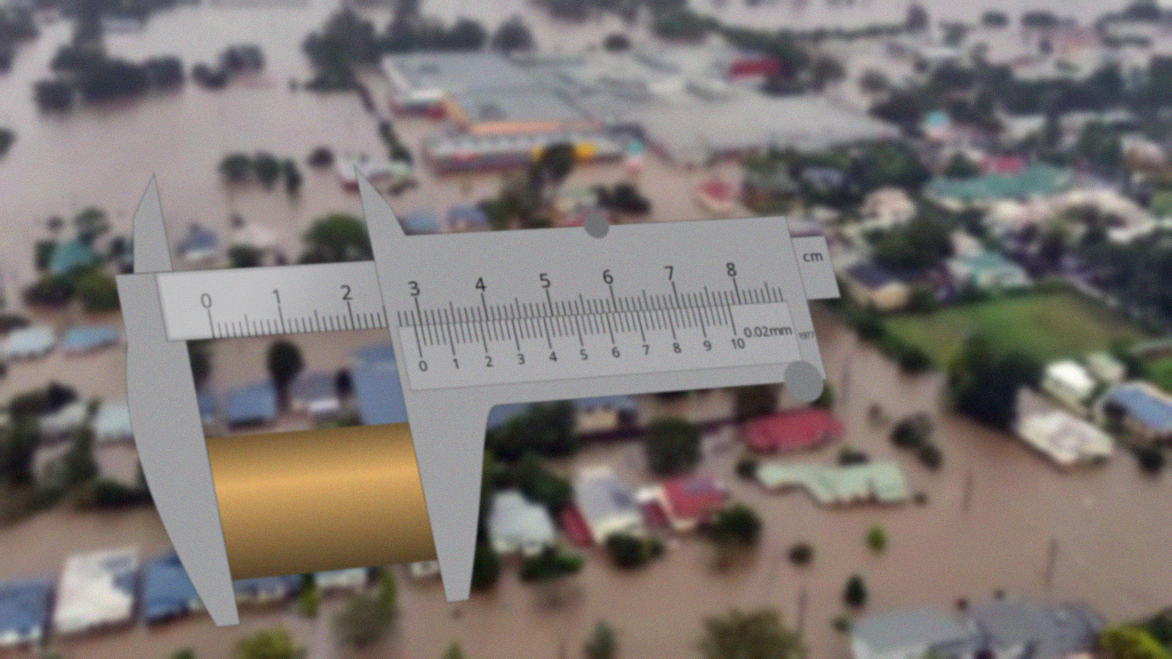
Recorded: 29.0 mm
